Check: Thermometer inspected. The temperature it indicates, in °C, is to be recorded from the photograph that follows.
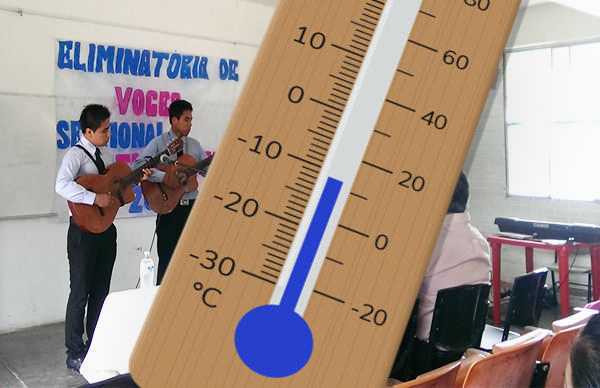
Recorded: -11 °C
